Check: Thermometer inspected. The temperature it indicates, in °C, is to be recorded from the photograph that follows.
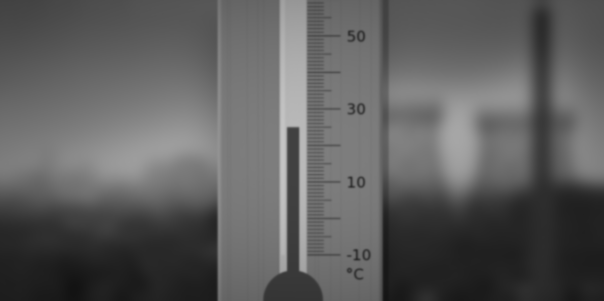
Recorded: 25 °C
